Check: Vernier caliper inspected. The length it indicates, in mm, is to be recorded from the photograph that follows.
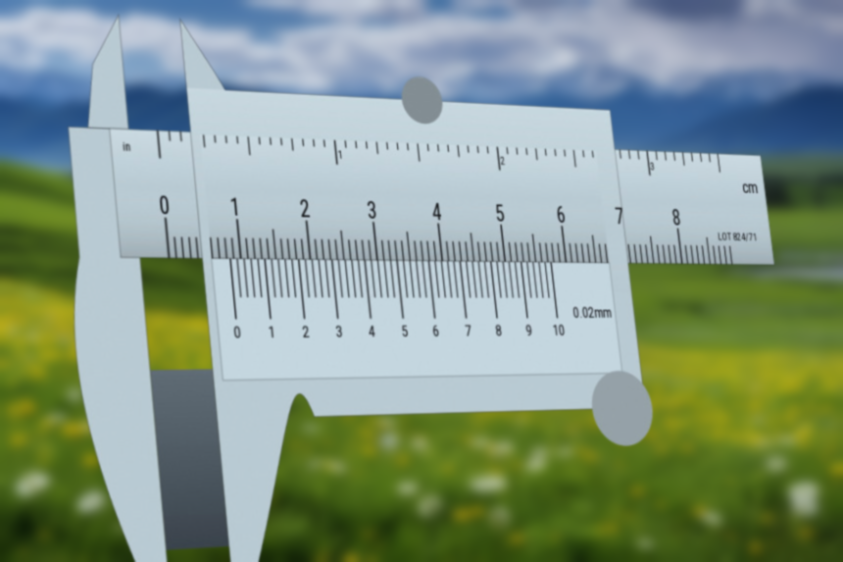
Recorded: 8.5 mm
